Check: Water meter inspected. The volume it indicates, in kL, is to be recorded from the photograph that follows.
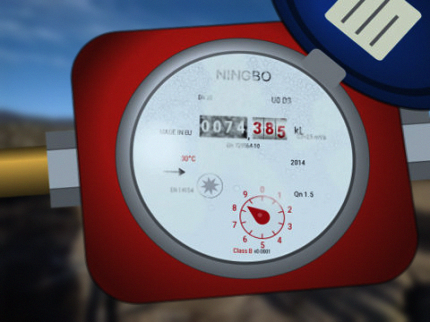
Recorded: 74.3848 kL
